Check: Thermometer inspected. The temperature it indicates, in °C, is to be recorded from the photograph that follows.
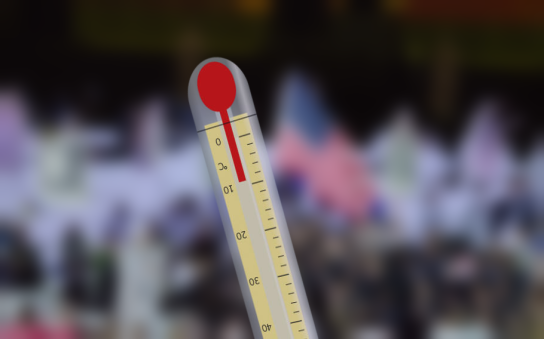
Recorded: 9 °C
